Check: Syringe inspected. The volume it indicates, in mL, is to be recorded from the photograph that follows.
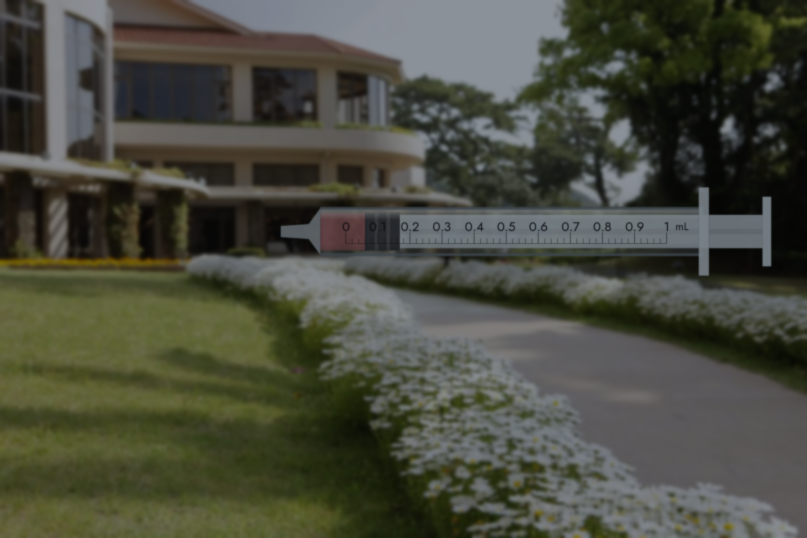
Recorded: 0.06 mL
